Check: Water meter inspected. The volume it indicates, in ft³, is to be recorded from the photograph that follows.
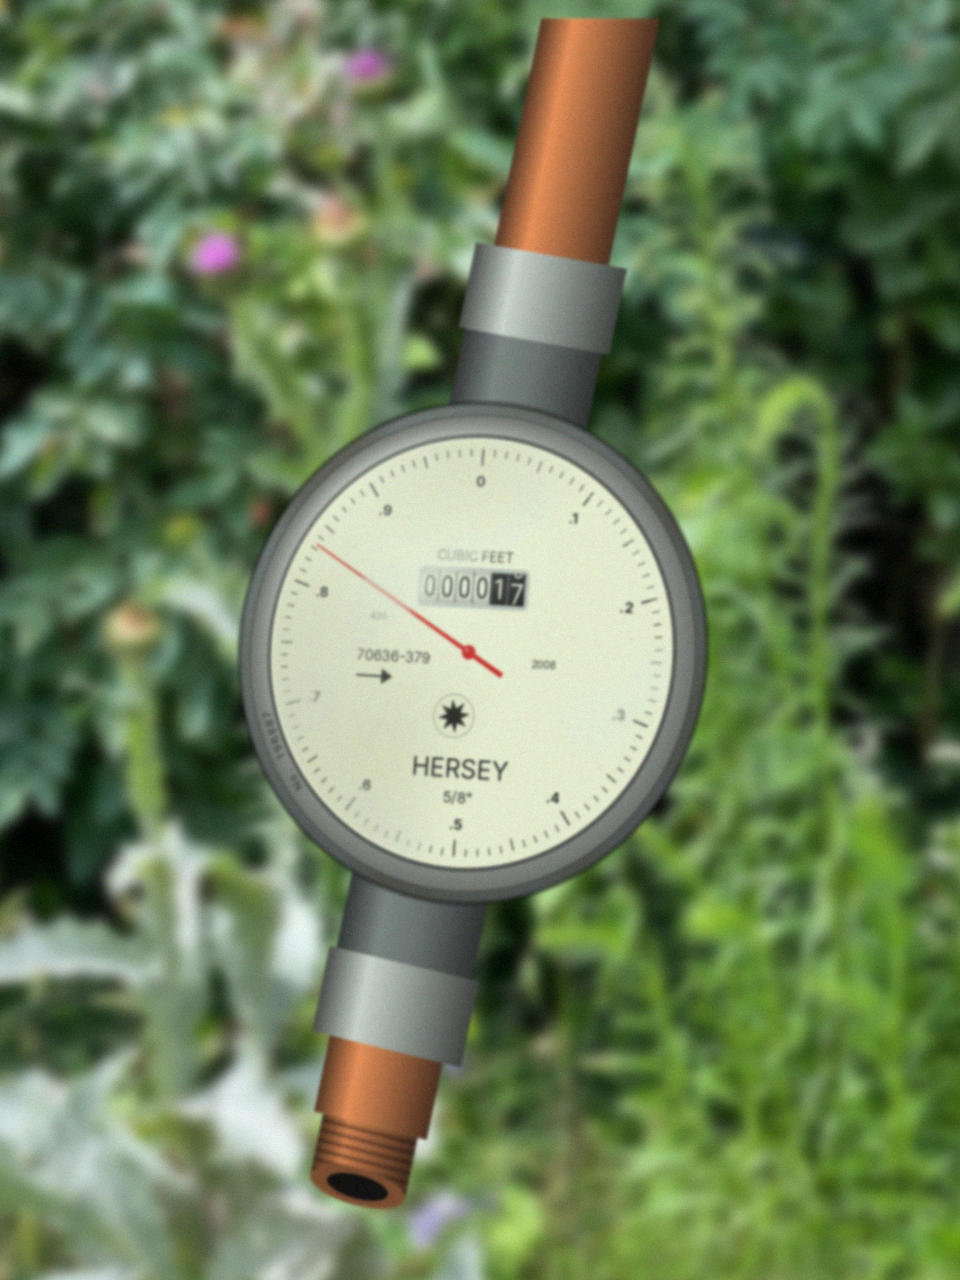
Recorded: 16.83 ft³
